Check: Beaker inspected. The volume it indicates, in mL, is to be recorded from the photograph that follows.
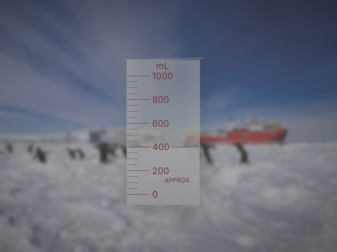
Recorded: 400 mL
